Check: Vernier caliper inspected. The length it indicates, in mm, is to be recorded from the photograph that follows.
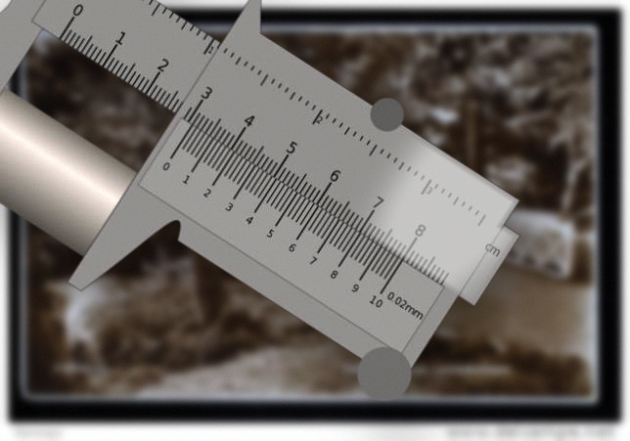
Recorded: 31.0 mm
